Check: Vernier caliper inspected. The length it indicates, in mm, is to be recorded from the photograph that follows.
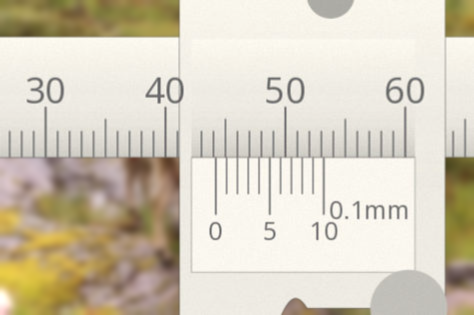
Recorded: 44.2 mm
